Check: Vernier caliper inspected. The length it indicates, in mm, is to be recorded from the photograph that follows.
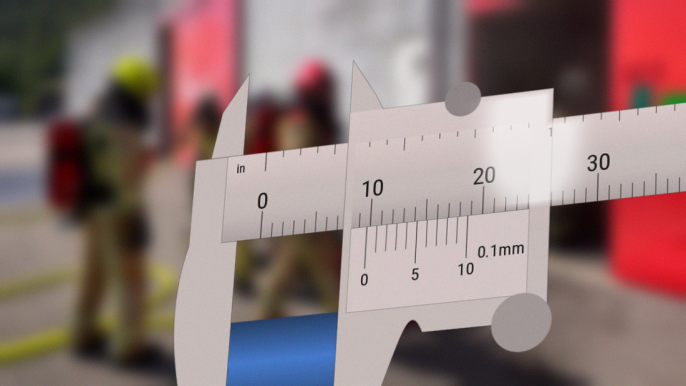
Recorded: 9.7 mm
